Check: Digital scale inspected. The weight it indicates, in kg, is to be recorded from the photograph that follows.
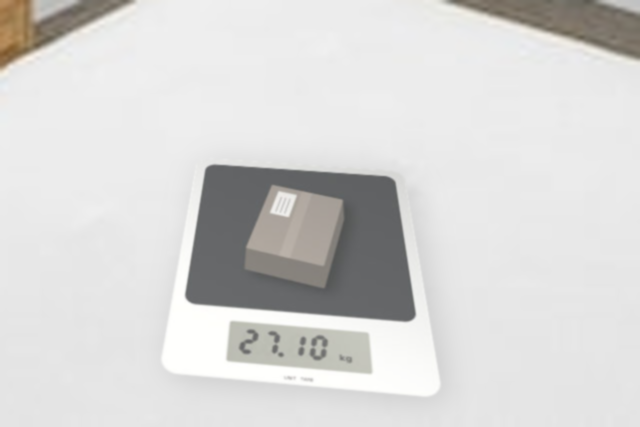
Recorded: 27.10 kg
